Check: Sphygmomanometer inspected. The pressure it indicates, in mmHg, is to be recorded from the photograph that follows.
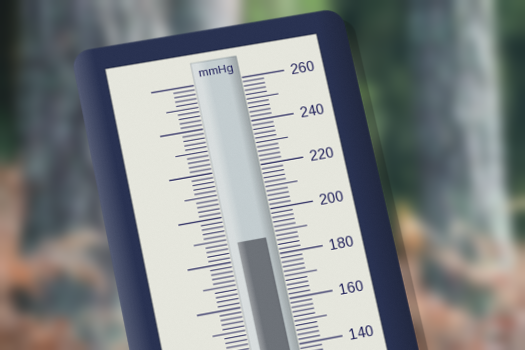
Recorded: 188 mmHg
